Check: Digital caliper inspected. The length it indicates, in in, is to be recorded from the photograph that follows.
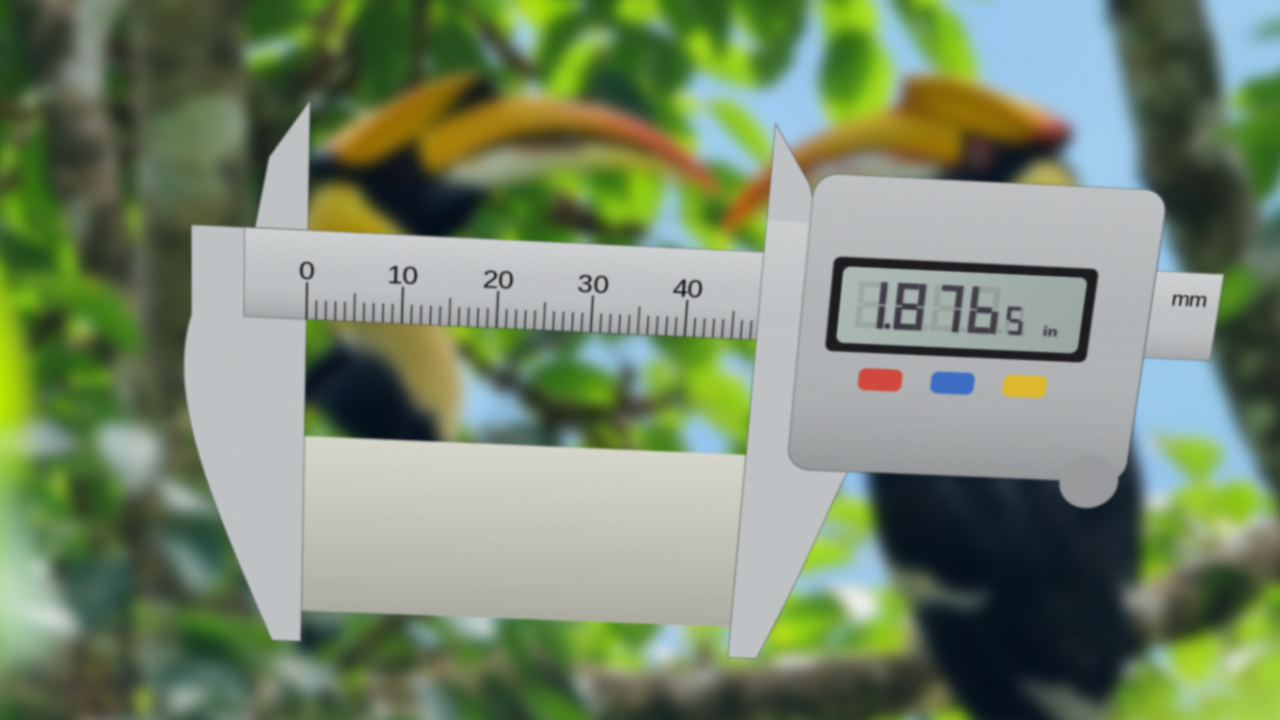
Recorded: 1.8765 in
